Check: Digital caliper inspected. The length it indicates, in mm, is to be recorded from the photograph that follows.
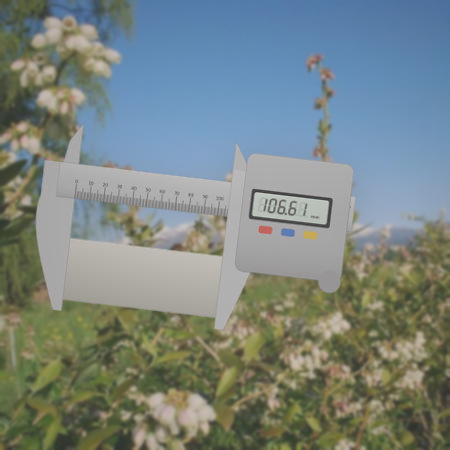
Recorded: 106.61 mm
